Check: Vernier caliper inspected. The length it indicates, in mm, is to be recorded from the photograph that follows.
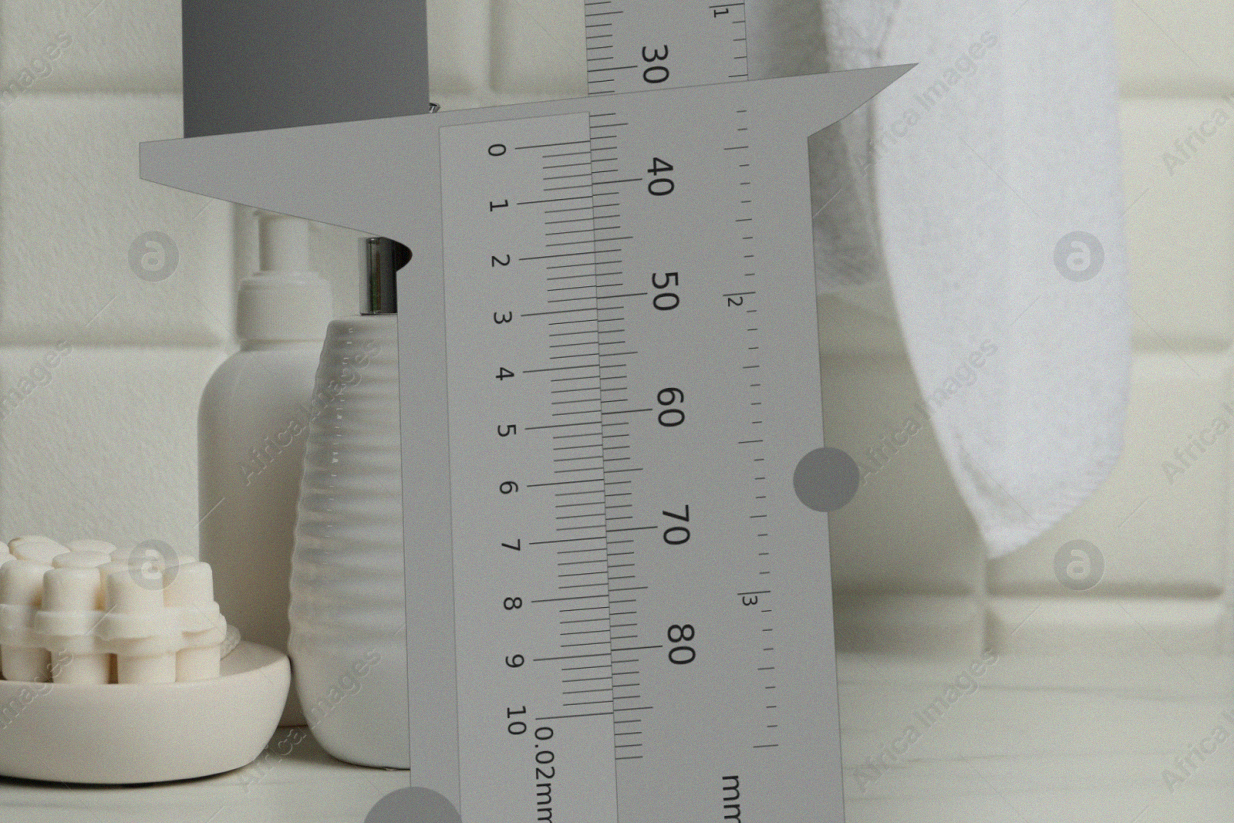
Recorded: 36.2 mm
